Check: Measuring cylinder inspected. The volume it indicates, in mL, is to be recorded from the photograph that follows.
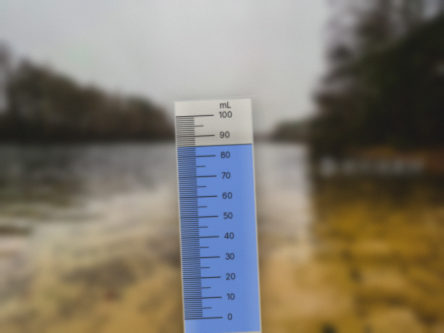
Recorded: 85 mL
